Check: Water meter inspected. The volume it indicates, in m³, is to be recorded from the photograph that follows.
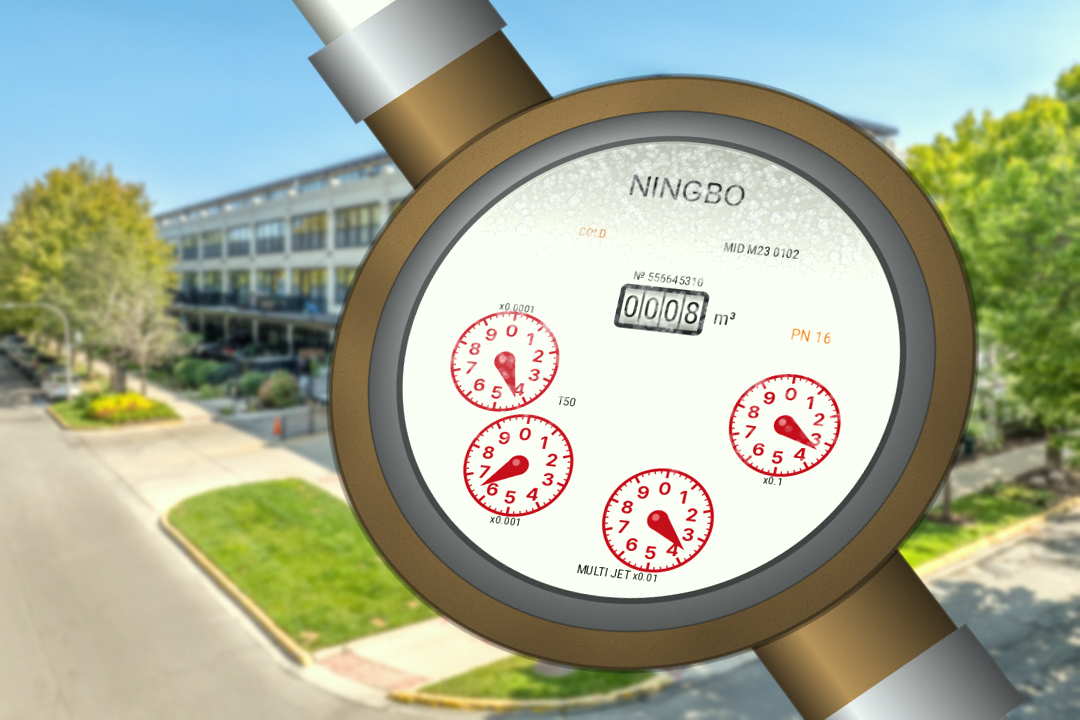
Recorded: 8.3364 m³
